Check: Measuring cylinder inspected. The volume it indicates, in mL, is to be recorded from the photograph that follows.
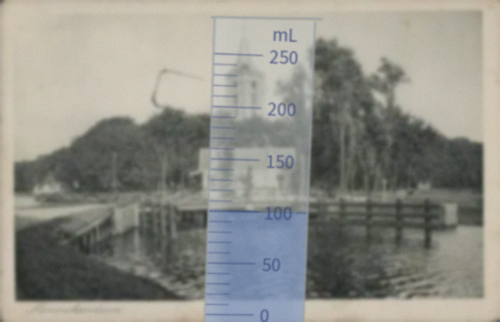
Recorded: 100 mL
